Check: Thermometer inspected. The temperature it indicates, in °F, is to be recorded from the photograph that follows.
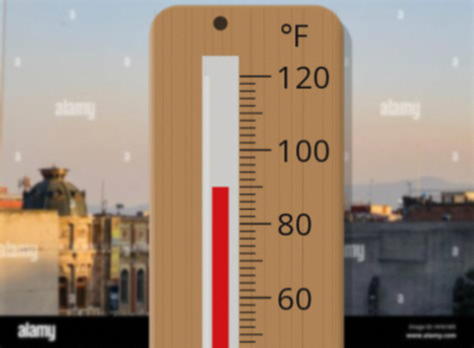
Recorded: 90 °F
